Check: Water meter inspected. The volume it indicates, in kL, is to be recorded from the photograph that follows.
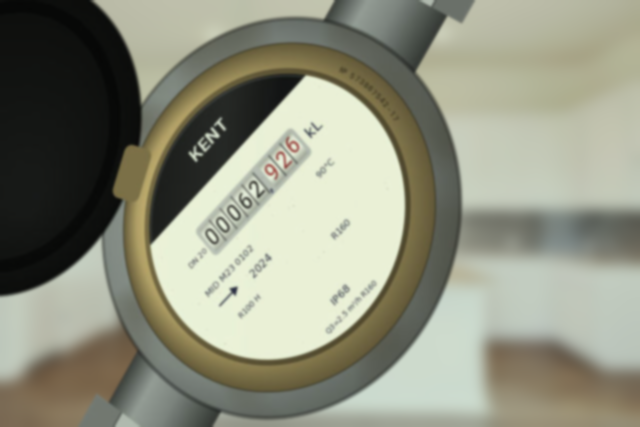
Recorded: 62.926 kL
